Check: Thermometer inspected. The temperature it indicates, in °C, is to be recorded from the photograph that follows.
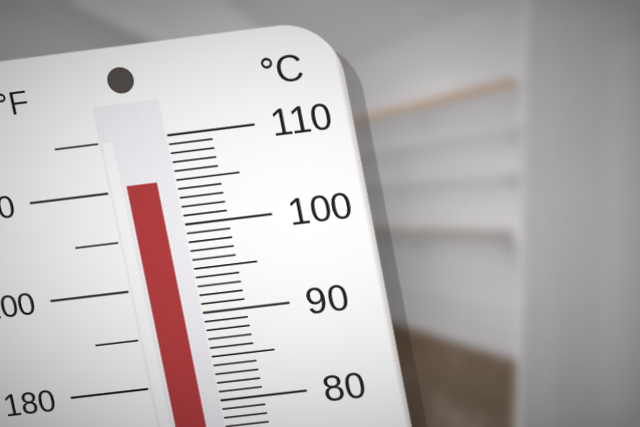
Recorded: 105 °C
